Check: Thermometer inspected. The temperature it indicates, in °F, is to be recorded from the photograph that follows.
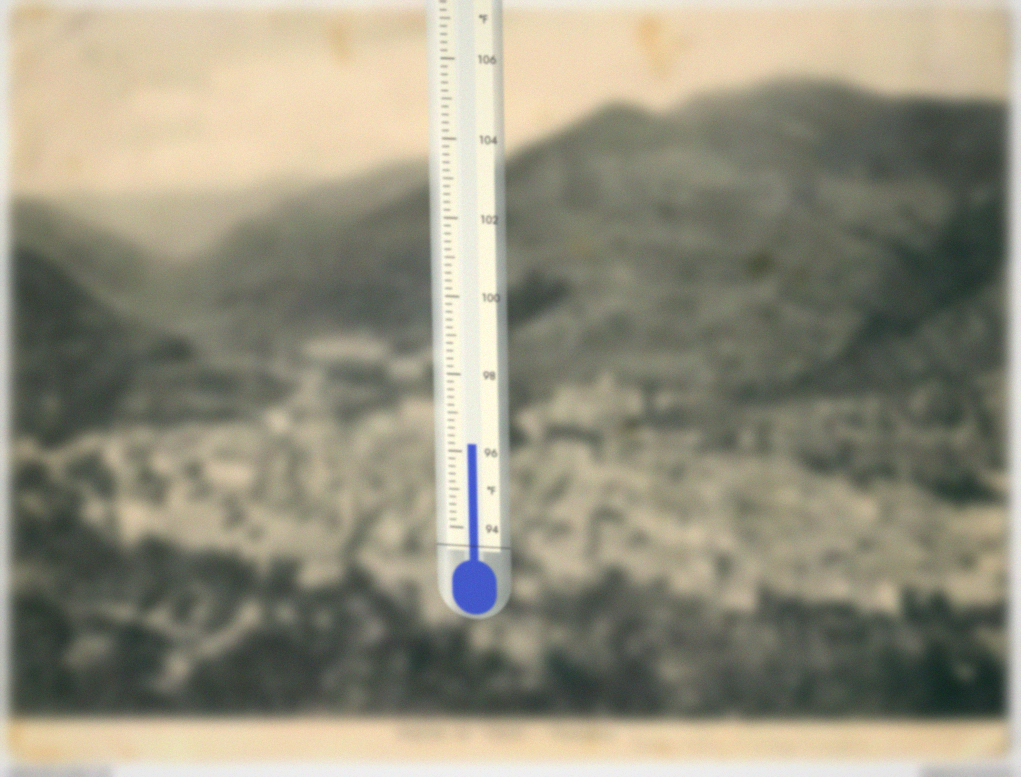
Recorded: 96.2 °F
